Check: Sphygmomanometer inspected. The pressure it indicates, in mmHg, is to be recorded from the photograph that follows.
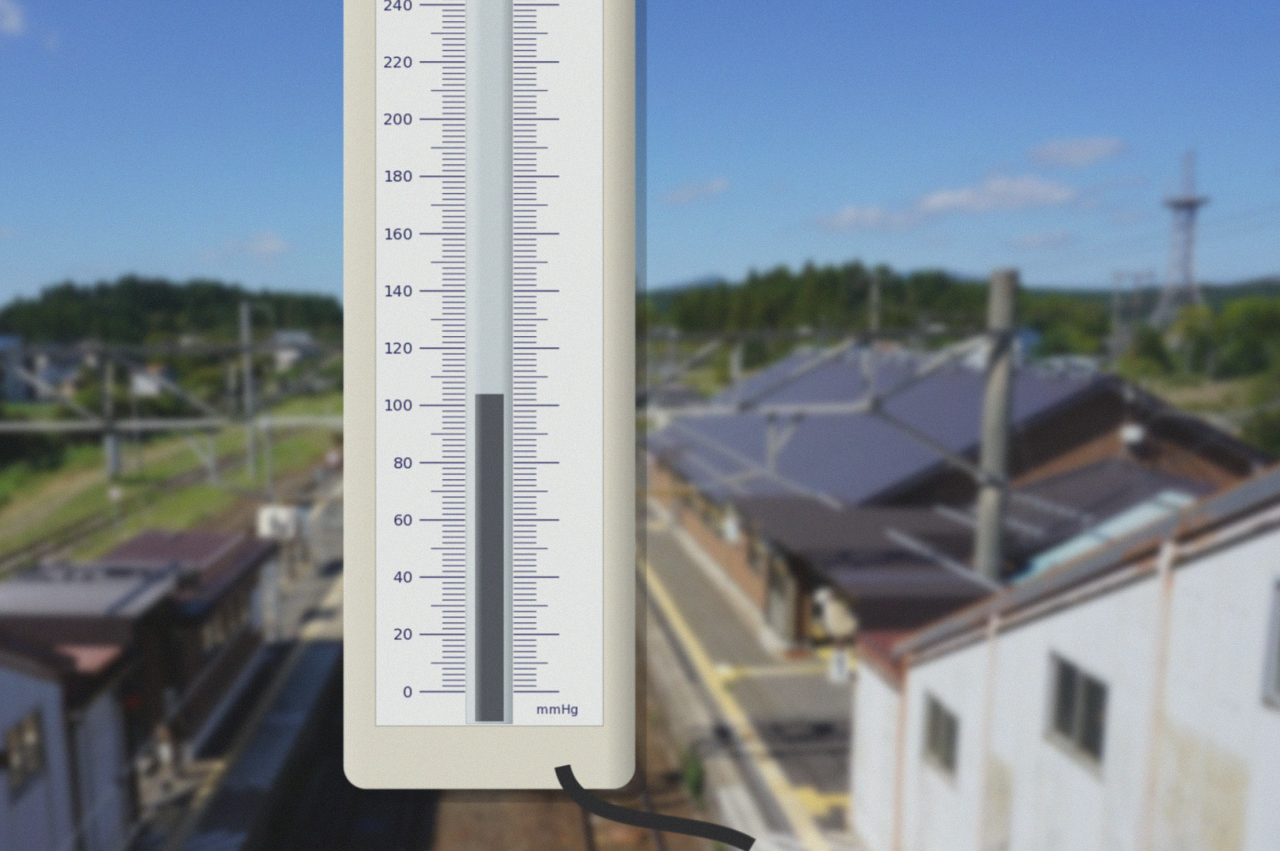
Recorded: 104 mmHg
